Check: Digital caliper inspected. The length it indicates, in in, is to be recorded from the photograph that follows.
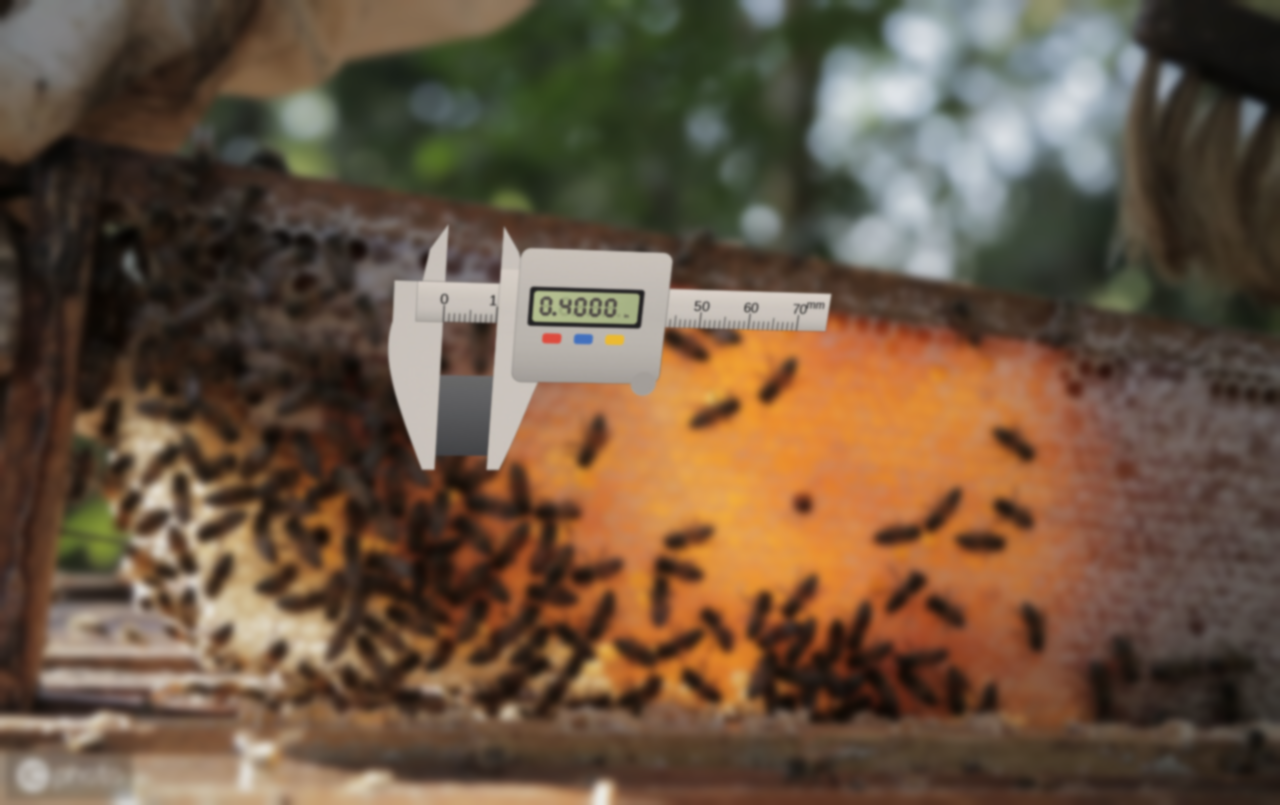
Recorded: 0.4000 in
